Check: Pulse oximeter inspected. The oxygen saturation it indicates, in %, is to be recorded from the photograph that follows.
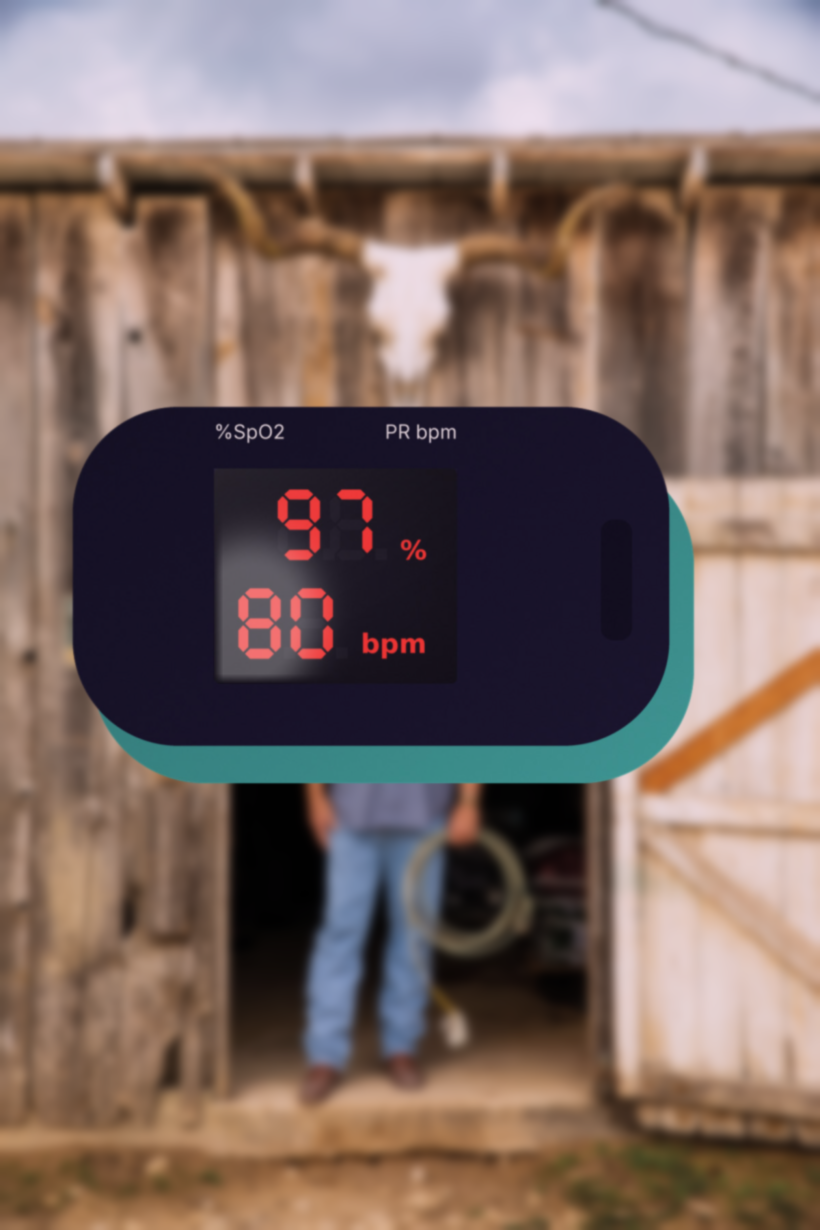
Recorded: 97 %
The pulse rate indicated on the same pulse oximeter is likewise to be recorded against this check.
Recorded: 80 bpm
